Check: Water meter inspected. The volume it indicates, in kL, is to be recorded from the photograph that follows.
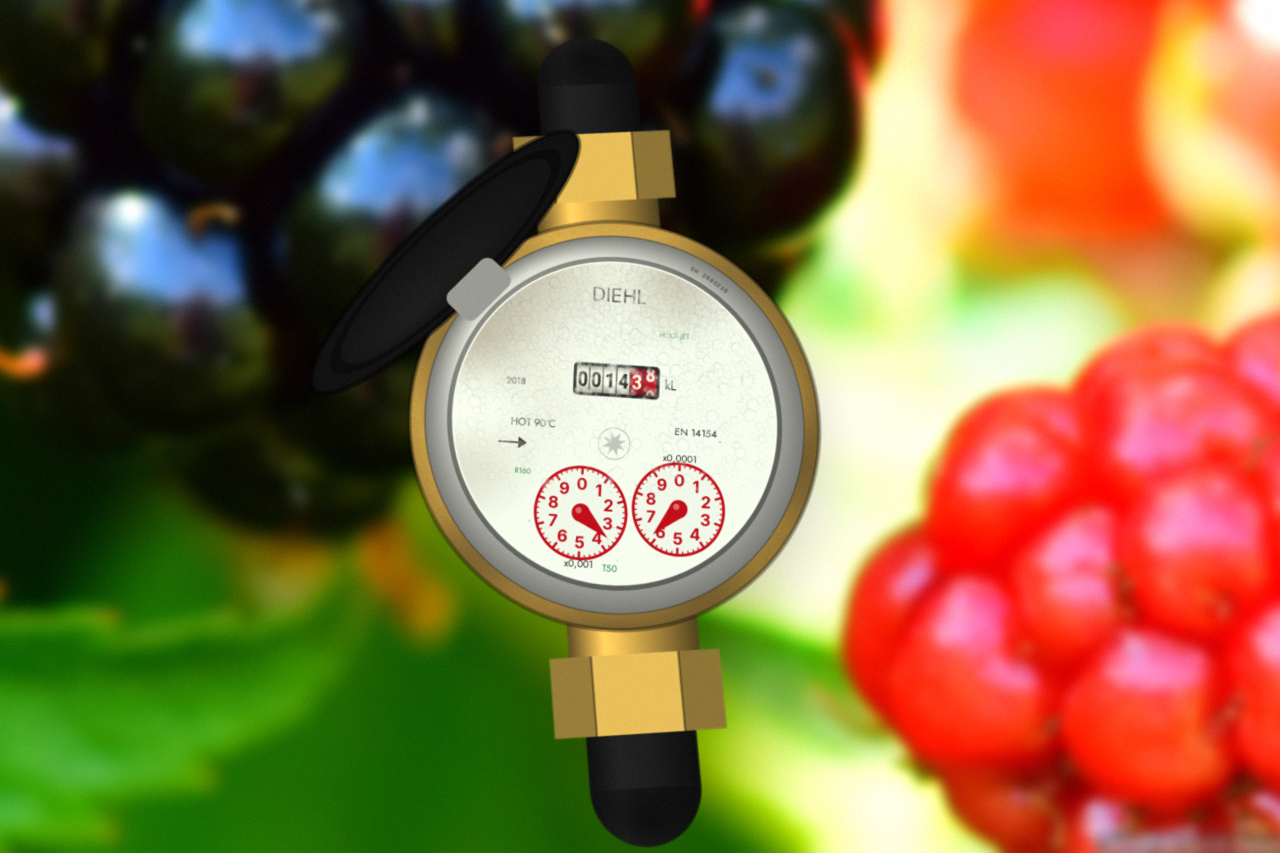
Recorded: 14.3836 kL
